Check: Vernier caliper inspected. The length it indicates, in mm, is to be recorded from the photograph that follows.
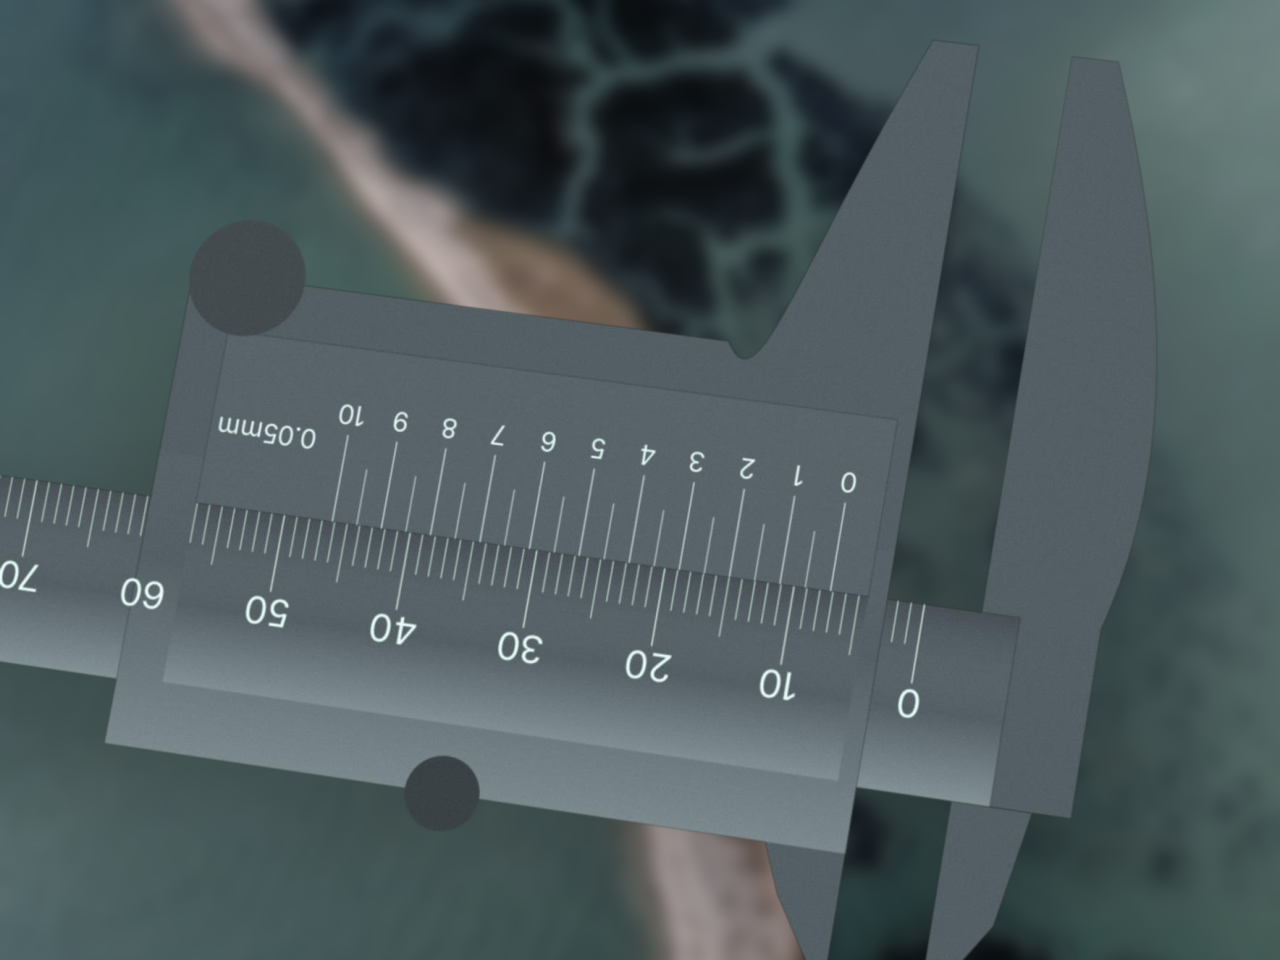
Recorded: 7.2 mm
